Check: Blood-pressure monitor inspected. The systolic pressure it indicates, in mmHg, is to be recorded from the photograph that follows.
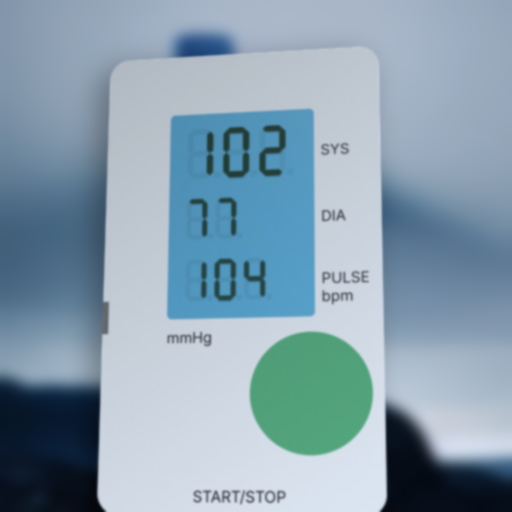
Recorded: 102 mmHg
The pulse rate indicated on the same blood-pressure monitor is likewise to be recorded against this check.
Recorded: 104 bpm
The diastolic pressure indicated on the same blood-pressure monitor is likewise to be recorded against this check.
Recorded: 77 mmHg
